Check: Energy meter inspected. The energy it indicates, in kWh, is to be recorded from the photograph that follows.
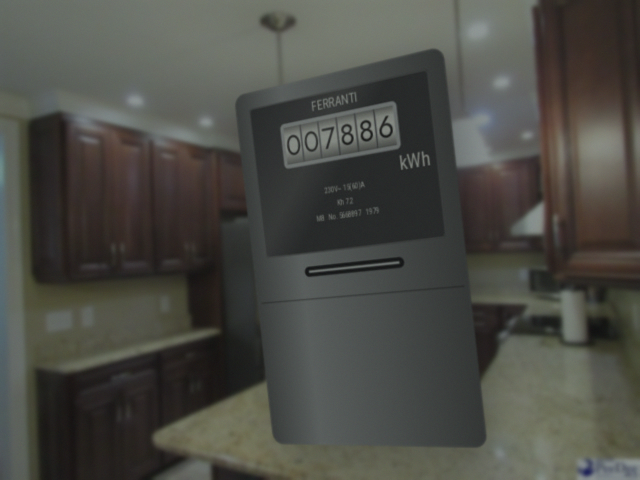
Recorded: 7886 kWh
